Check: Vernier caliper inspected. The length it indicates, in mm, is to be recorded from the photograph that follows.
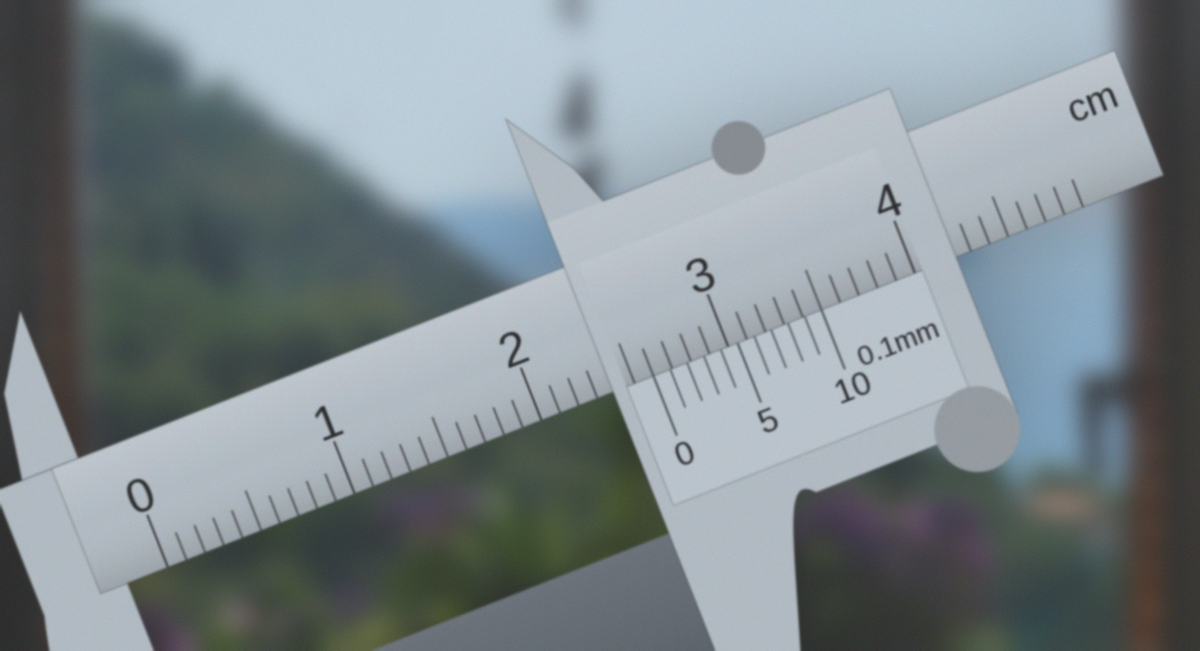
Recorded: 26.0 mm
